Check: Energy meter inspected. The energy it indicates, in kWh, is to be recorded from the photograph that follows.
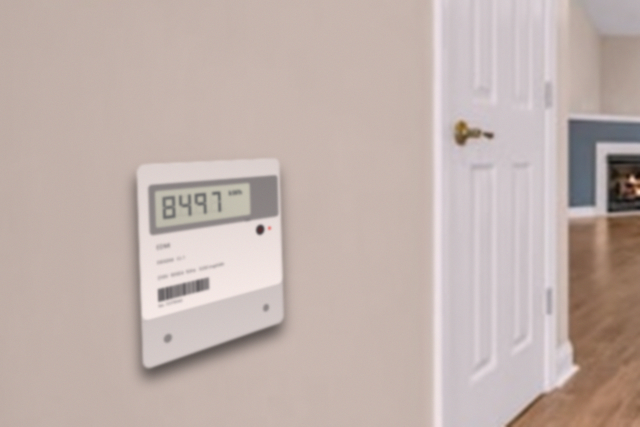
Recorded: 8497 kWh
